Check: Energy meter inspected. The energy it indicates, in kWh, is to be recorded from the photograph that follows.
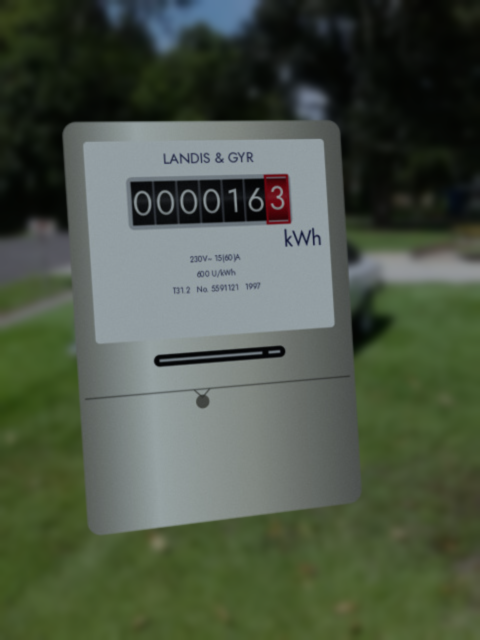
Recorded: 16.3 kWh
